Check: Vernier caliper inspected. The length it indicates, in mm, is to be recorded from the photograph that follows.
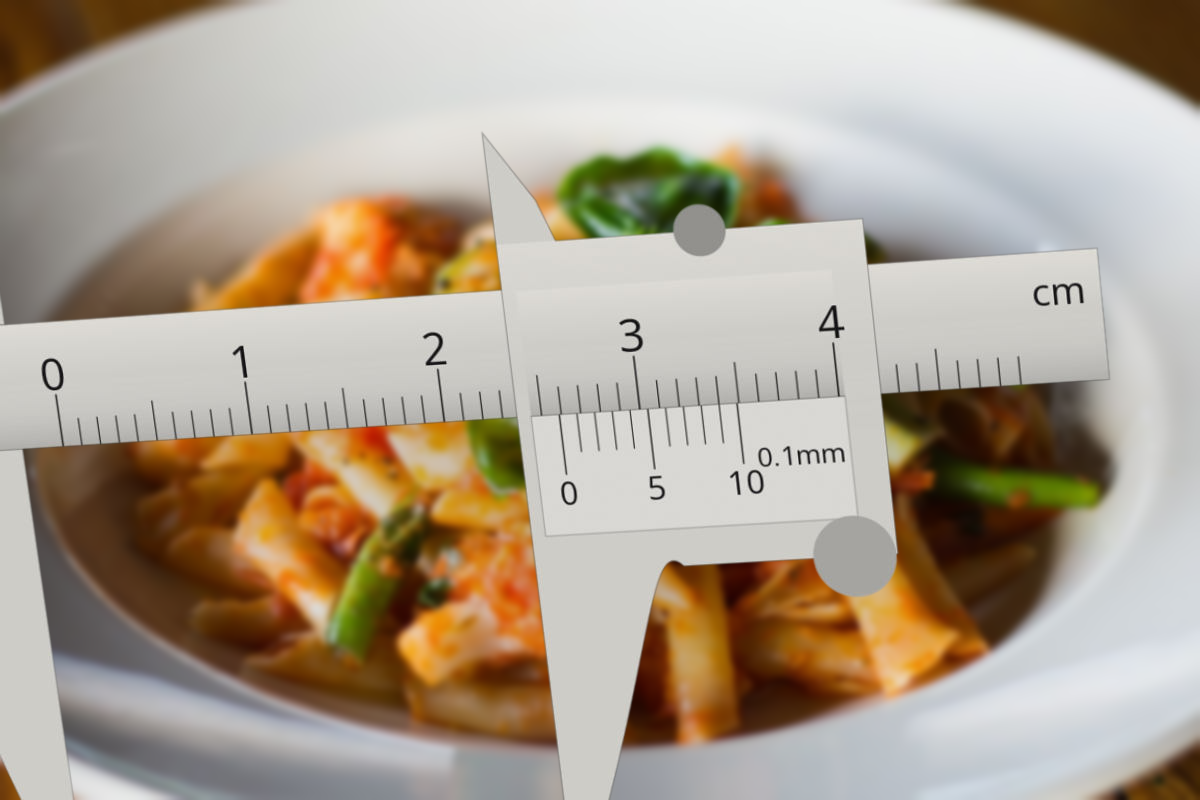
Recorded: 25.9 mm
